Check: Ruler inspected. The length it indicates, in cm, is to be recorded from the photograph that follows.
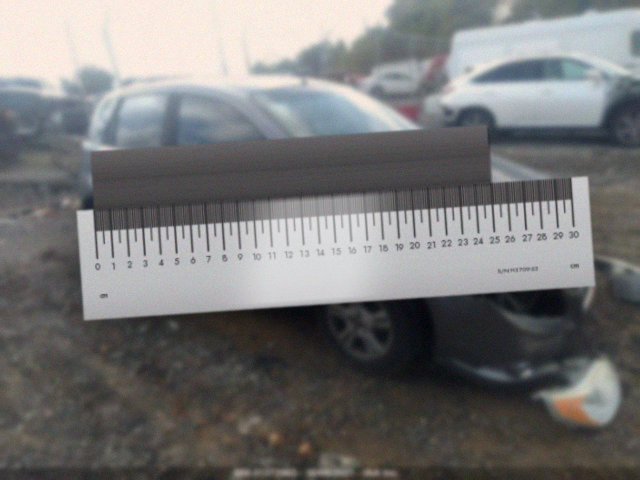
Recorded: 25 cm
